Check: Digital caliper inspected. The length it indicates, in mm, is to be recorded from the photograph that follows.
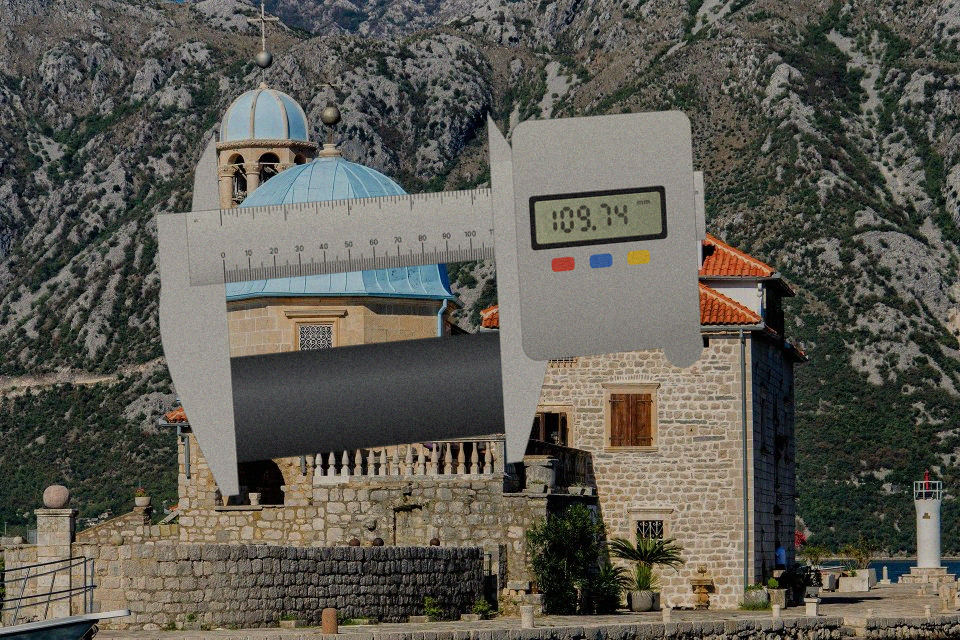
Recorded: 109.74 mm
